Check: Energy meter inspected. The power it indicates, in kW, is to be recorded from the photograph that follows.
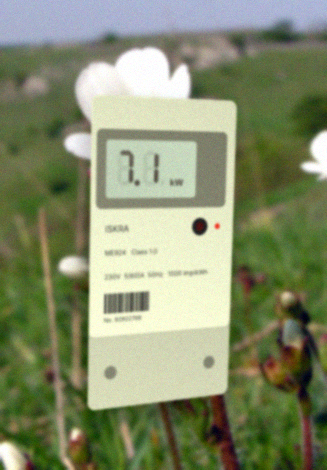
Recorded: 7.1 kW
